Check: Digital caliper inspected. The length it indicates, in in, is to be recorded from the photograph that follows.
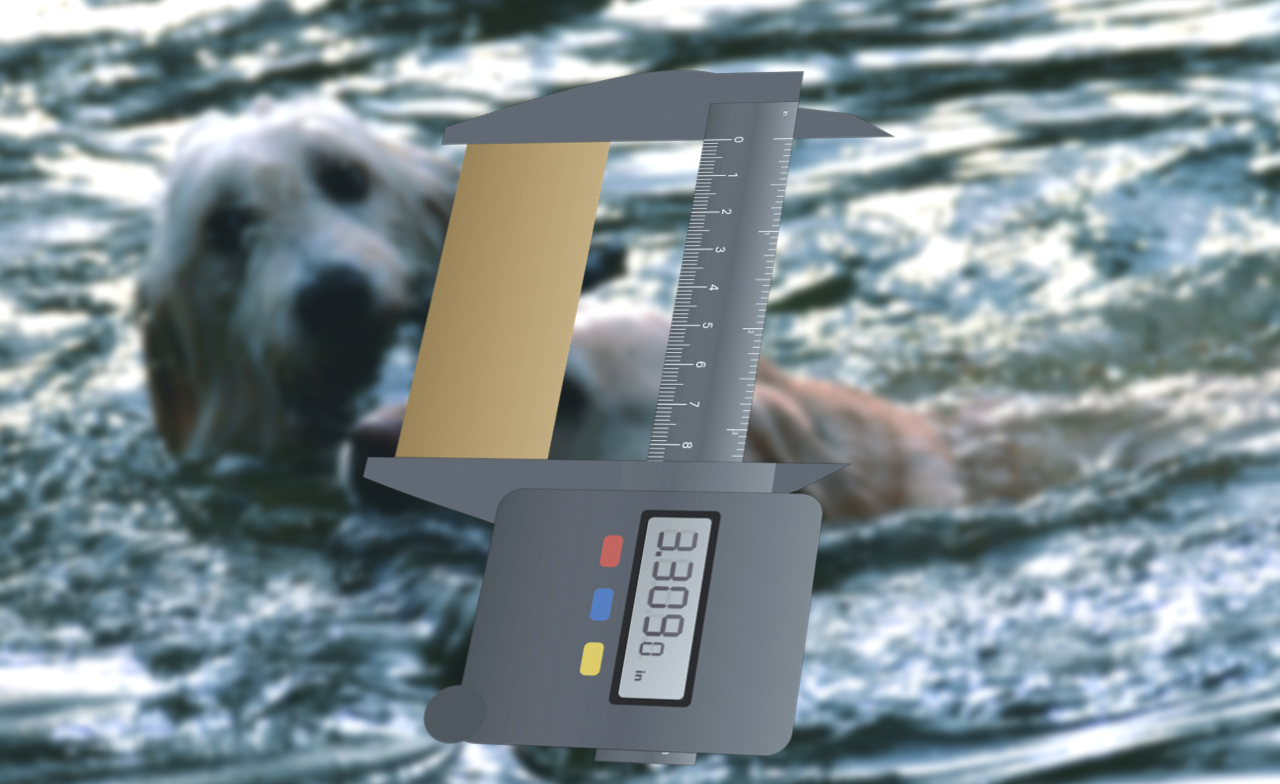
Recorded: 3.3090 in
